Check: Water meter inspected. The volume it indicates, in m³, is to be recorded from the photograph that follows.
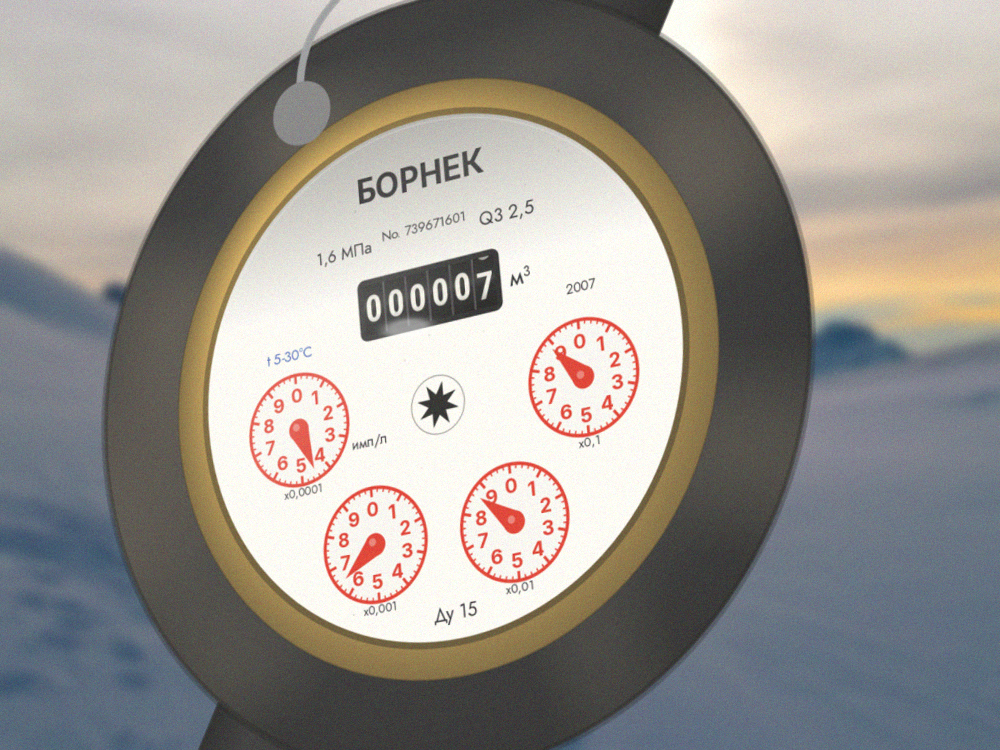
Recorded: 6.8864 m³
